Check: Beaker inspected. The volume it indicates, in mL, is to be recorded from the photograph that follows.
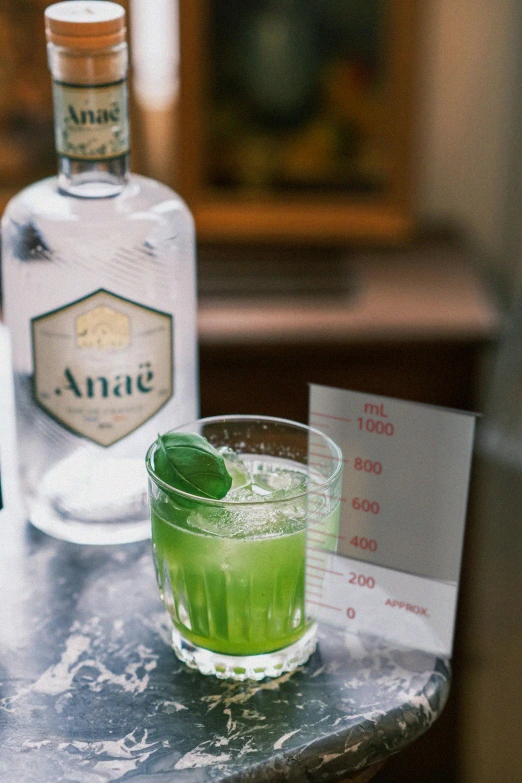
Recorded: 300 mL
